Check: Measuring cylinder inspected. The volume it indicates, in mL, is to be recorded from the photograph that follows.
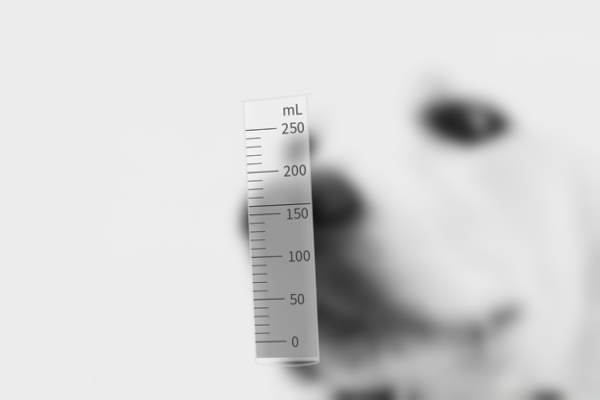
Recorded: 160 mL
